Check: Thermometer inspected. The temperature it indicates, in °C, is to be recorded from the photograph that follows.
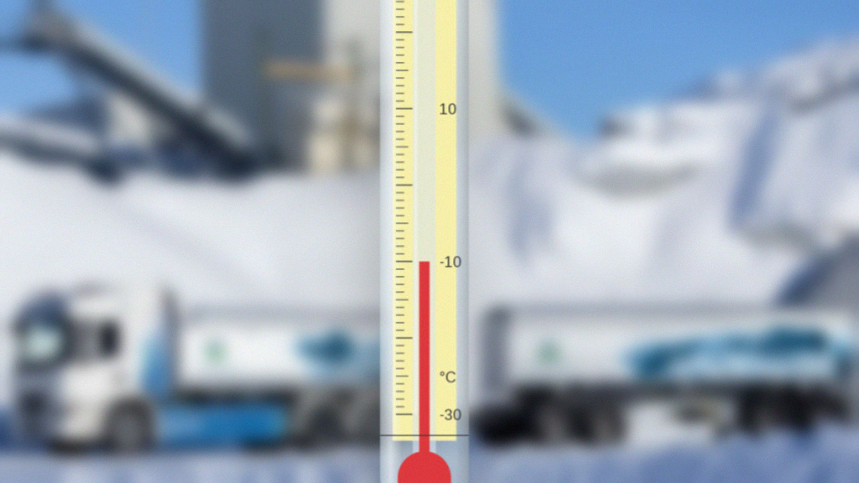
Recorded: -10 °C
